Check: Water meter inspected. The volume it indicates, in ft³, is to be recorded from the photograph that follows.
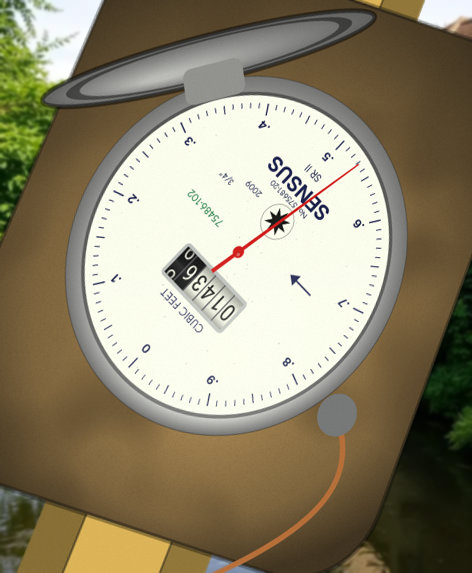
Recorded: 14368.53 ft³
